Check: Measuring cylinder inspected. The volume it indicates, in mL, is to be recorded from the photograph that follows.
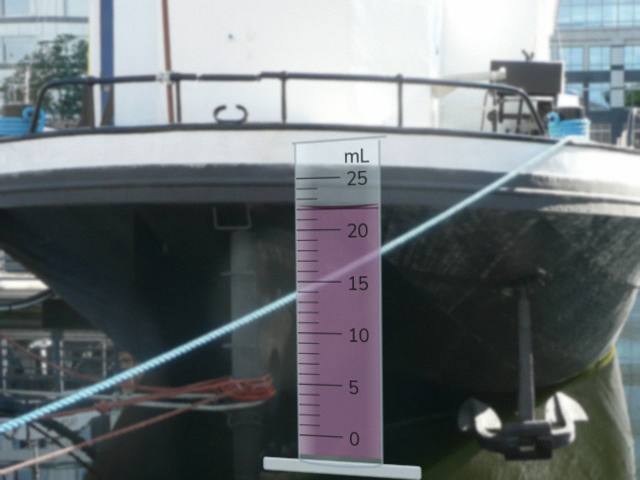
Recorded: 22 mL
